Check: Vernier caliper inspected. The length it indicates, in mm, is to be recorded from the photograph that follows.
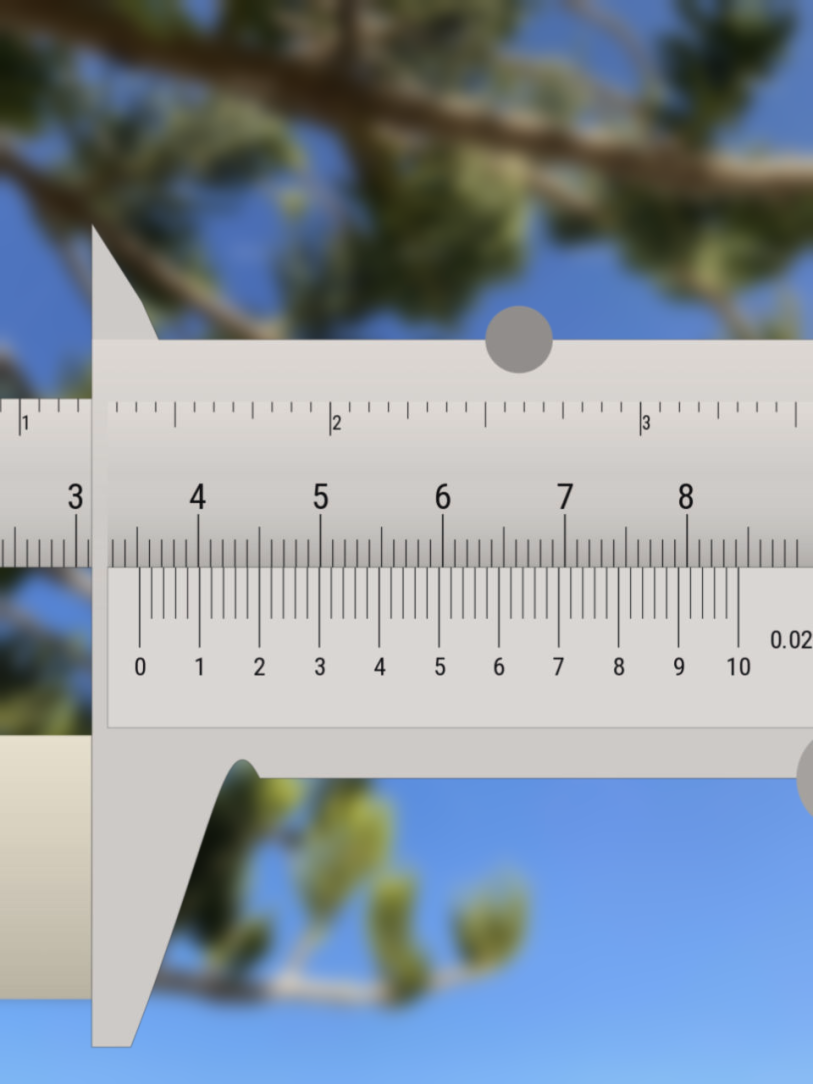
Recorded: 35.2 mm
